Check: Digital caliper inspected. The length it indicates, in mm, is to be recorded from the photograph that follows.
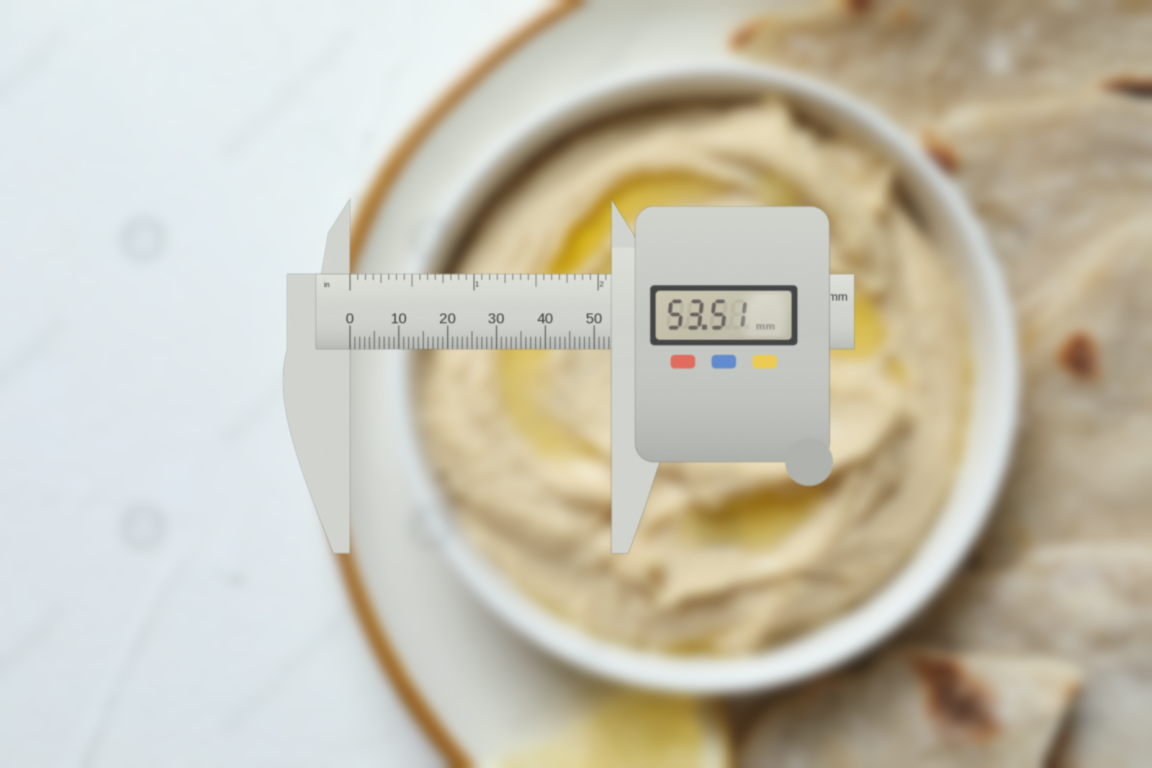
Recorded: 53.51 mm
